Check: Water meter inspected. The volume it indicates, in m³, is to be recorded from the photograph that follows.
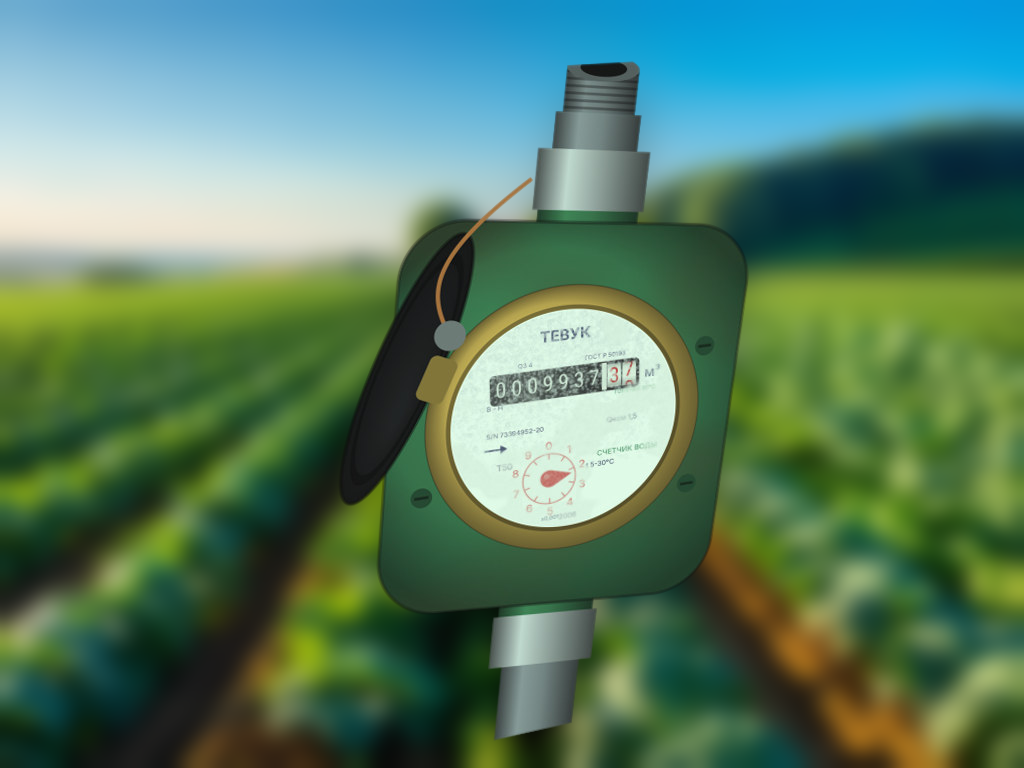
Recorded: 9937.372 m³
